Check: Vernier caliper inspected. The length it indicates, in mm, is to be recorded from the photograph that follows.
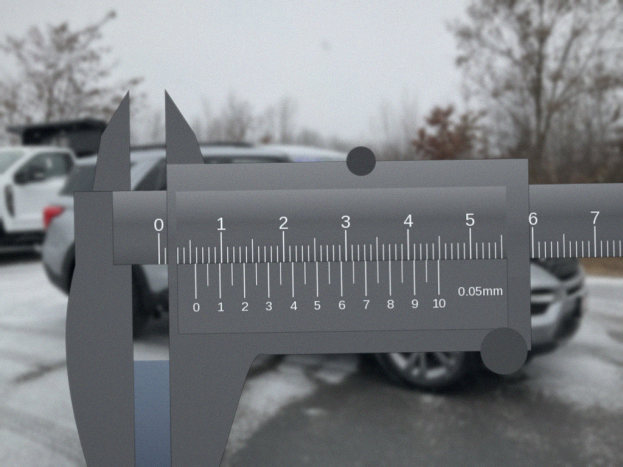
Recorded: 5.8 mm
